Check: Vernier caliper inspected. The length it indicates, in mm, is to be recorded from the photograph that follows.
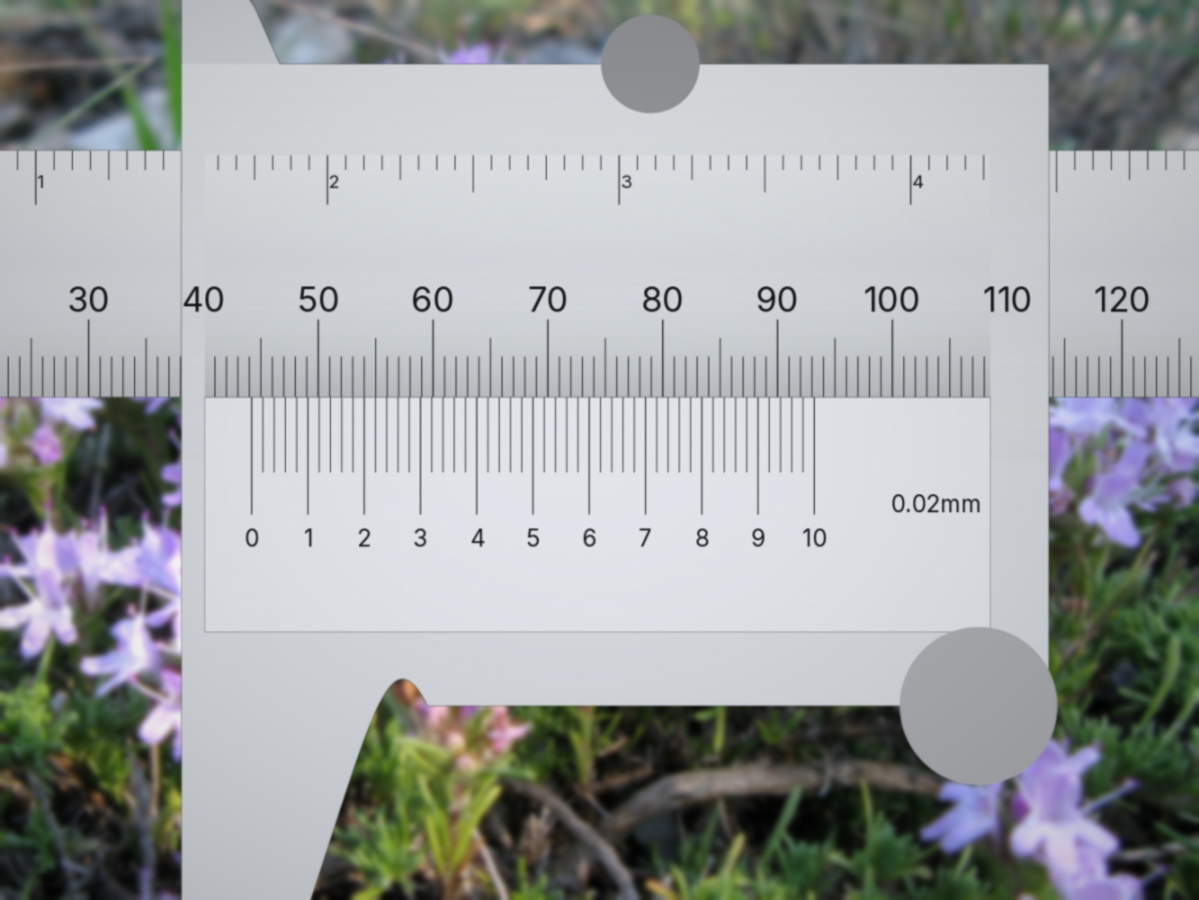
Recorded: 44.2 mm
